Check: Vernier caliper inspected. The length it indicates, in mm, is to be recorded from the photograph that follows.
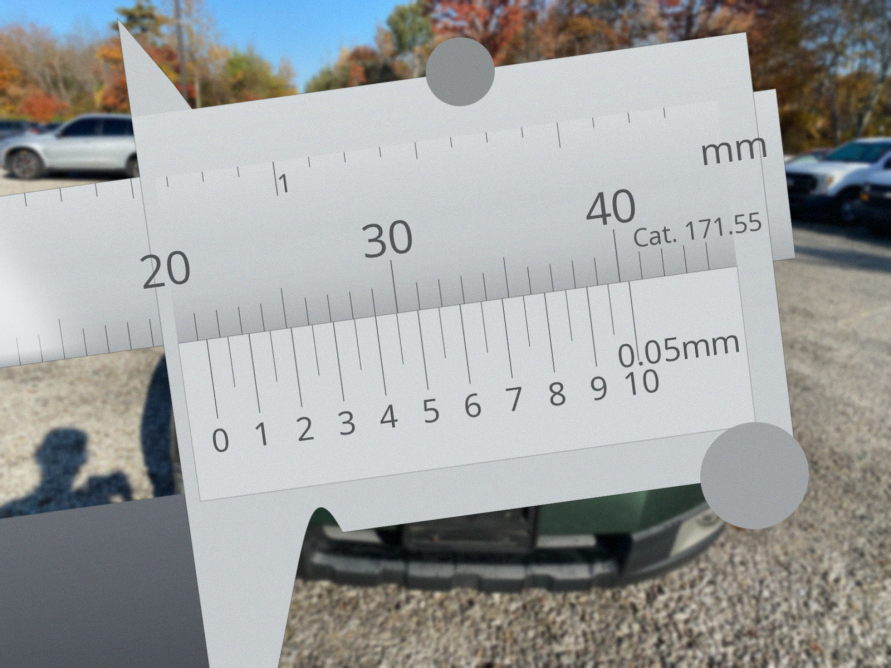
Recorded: 21.40 mm
